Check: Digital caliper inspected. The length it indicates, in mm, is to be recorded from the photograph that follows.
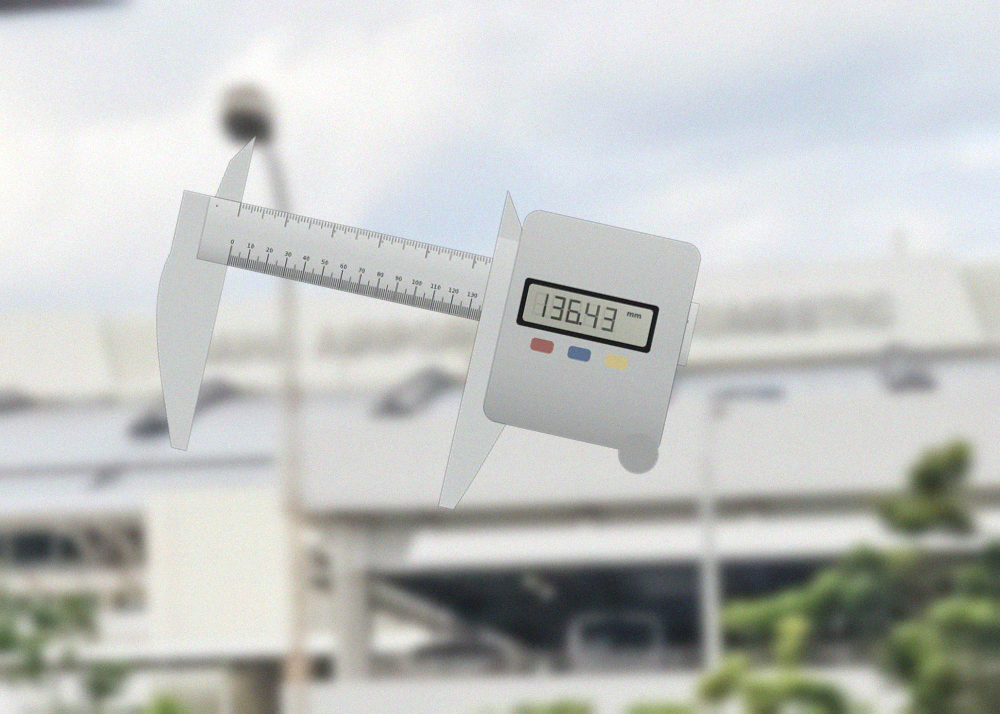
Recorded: 136.43 mm
